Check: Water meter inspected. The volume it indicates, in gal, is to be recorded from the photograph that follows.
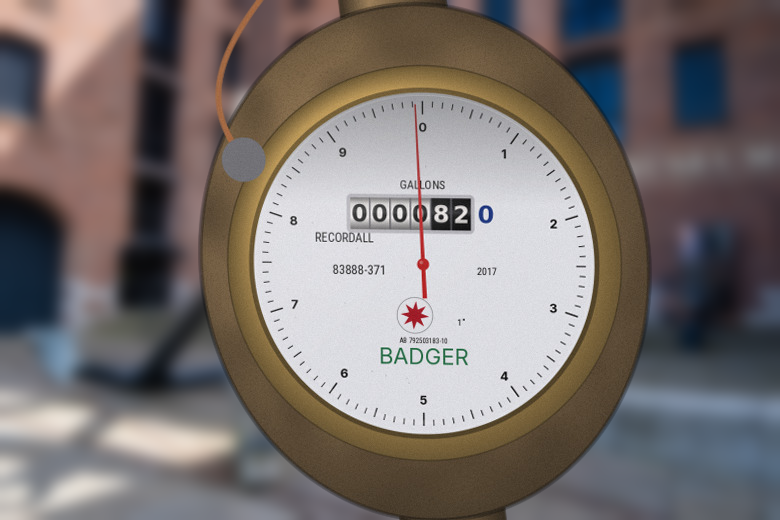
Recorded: 819.9 gal
